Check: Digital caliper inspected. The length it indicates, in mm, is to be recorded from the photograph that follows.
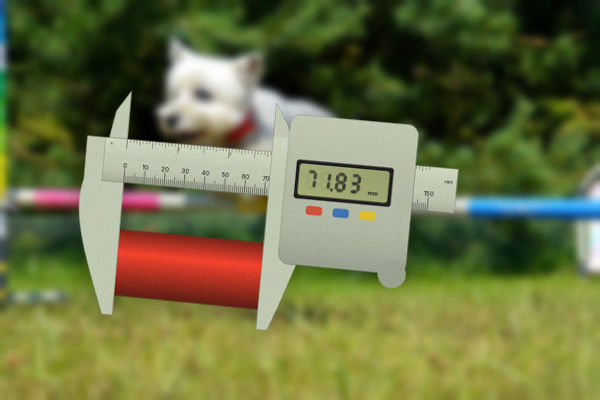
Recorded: 71.83 mm
